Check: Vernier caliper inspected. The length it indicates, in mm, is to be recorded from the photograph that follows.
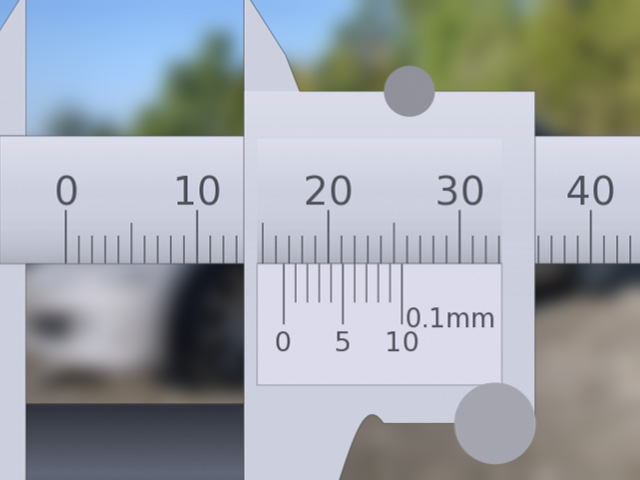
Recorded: 16.6 mm
